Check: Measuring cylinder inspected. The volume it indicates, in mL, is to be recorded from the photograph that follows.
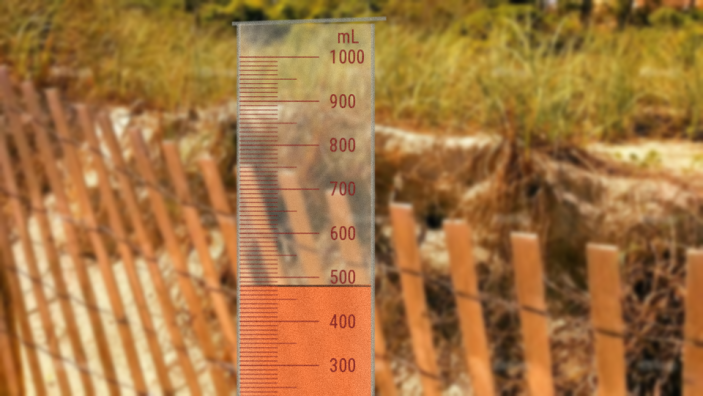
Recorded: 480 mL
